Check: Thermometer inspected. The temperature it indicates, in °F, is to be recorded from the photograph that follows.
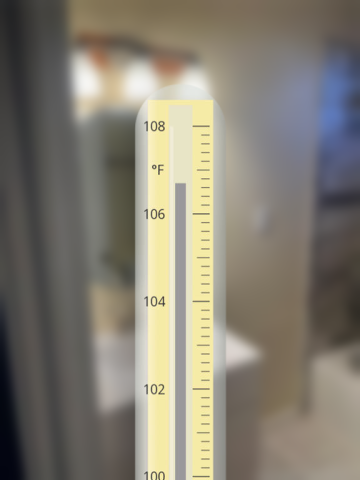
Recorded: 106.7 °F
